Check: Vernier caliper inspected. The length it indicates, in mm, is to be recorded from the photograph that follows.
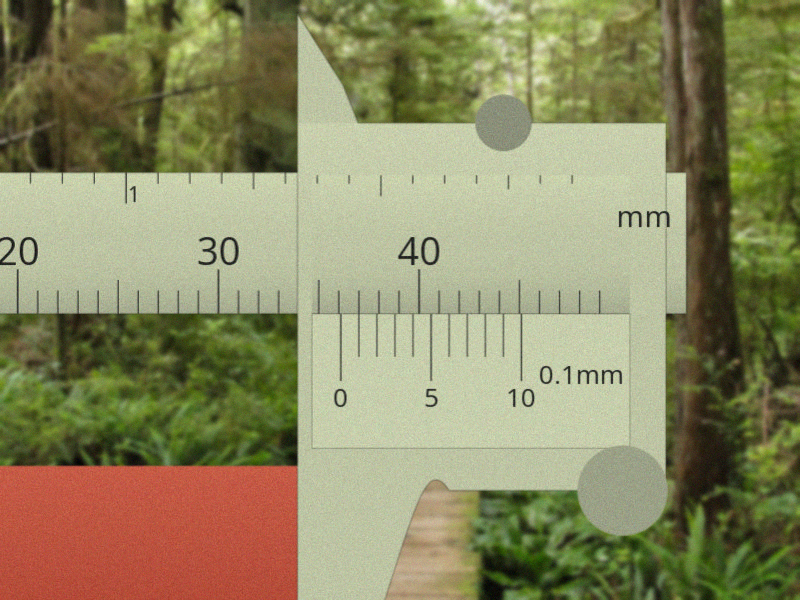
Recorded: 36.1 mm
